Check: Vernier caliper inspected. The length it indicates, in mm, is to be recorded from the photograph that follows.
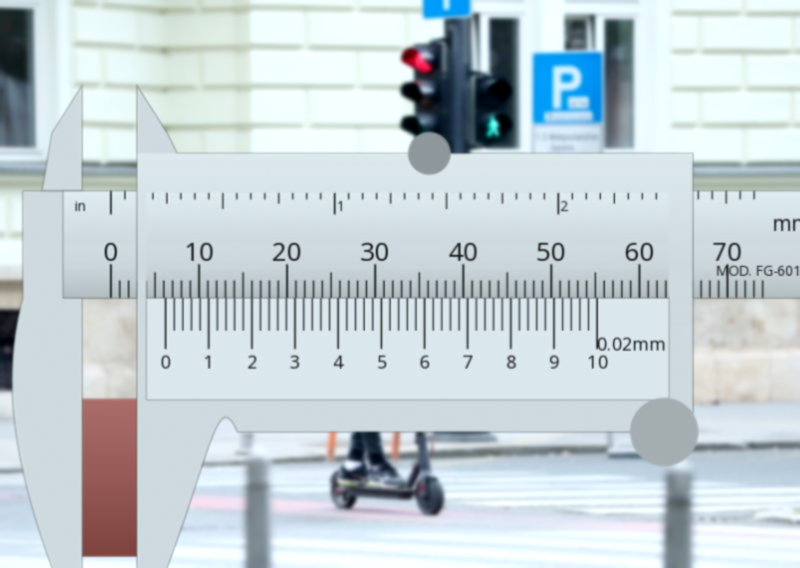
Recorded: 6.2 mm
